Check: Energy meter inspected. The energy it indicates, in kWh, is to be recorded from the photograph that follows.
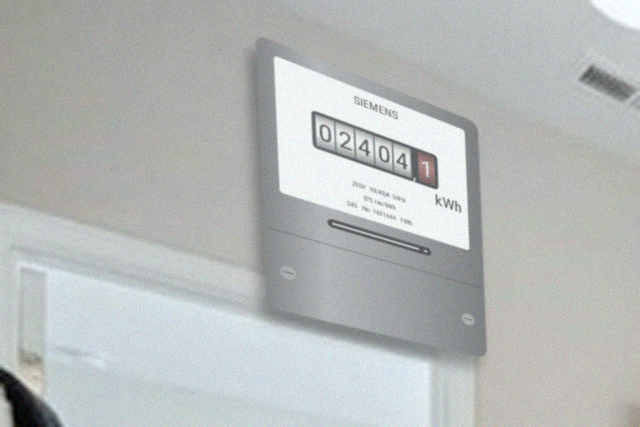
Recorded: 2404.1 kWh
